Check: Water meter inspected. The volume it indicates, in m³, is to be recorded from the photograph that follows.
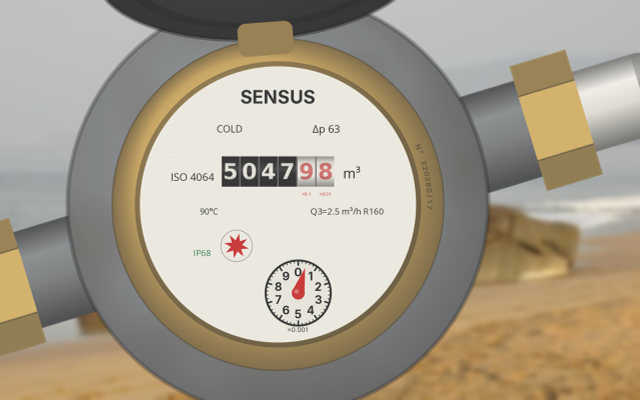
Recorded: 5047.980 m³
